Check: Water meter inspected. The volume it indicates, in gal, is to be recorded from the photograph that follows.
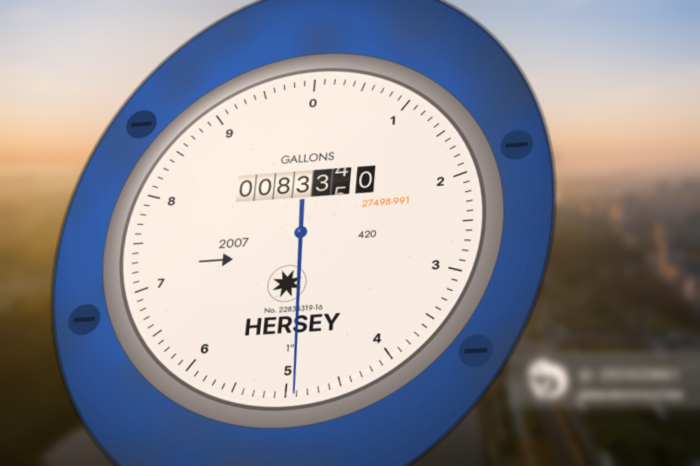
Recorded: 83344.9 gal
